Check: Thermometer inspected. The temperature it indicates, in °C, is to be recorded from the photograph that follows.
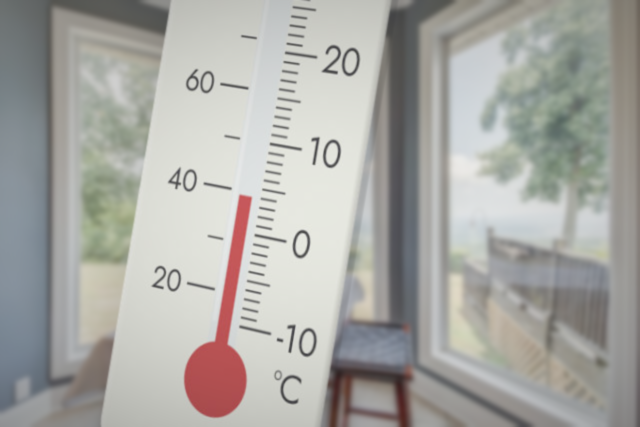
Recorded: 4 °C
